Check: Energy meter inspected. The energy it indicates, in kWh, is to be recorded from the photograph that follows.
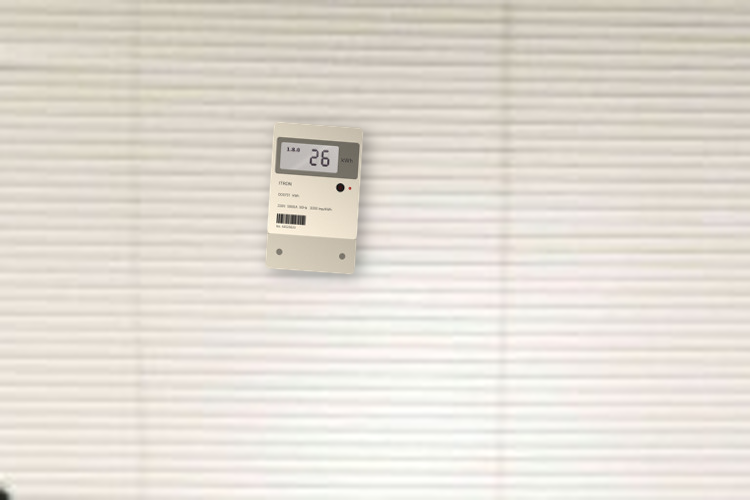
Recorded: 26 kWh
